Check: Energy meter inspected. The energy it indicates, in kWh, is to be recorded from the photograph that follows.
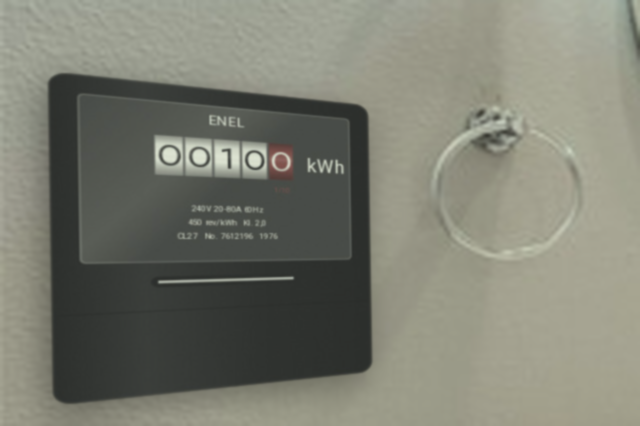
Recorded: 10.0 kWh
